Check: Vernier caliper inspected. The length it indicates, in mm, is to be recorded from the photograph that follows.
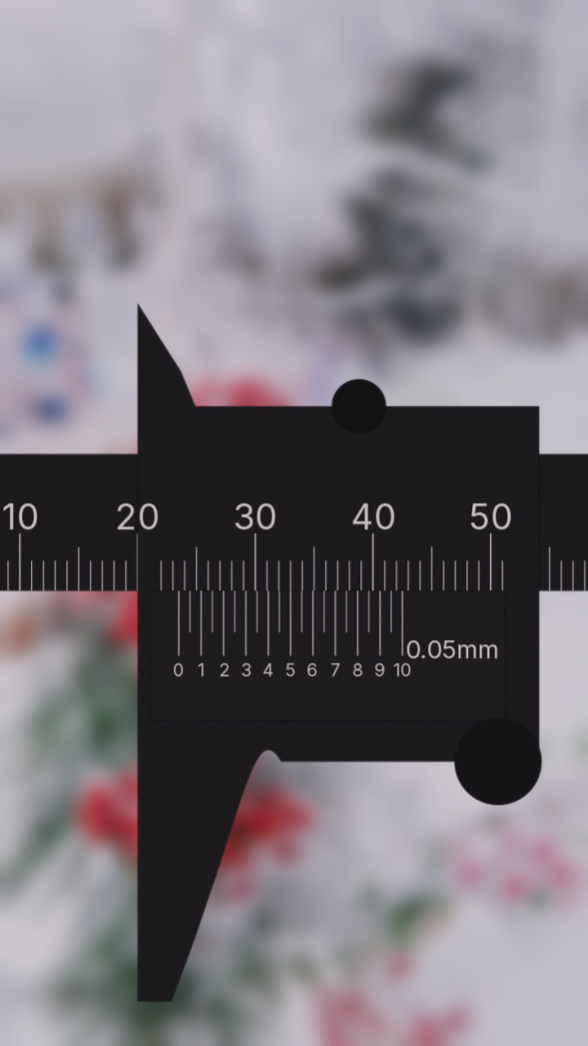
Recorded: 23.5 mm
